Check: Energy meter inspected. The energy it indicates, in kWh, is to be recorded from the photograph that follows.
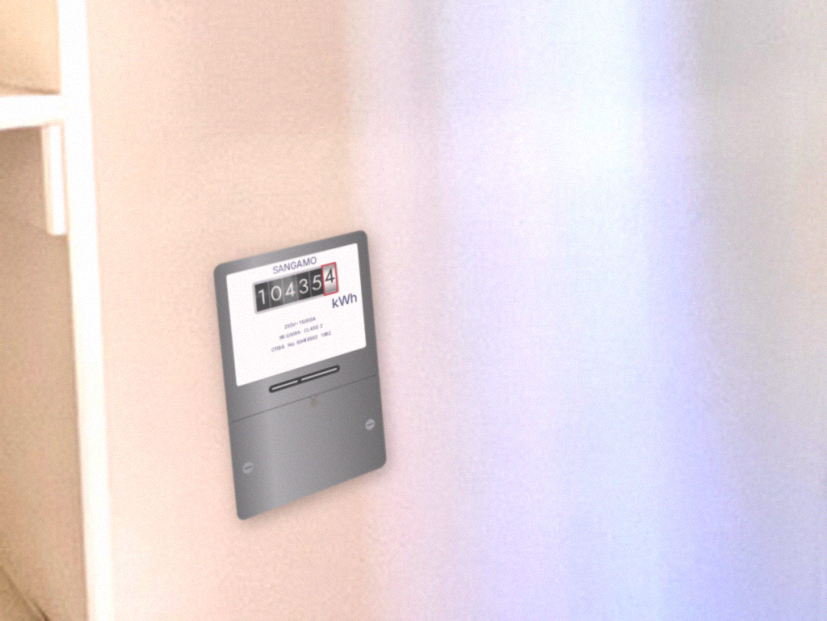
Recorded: 10435.4 kWh
